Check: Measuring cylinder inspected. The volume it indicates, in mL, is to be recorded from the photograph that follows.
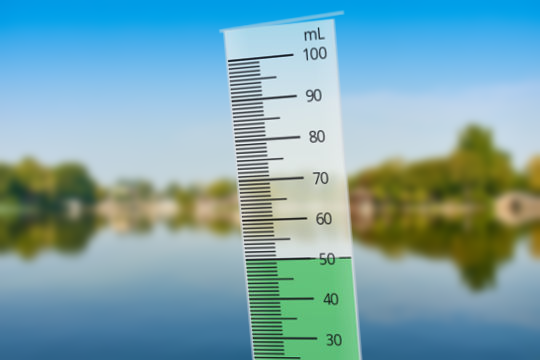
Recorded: 50 mL
